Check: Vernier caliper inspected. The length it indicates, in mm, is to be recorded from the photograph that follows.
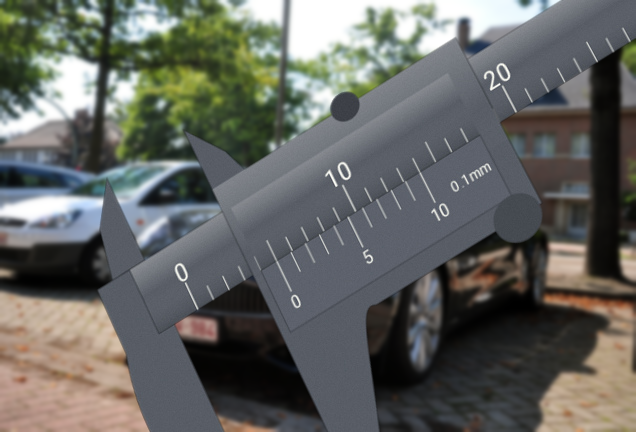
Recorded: 5.0 mm
